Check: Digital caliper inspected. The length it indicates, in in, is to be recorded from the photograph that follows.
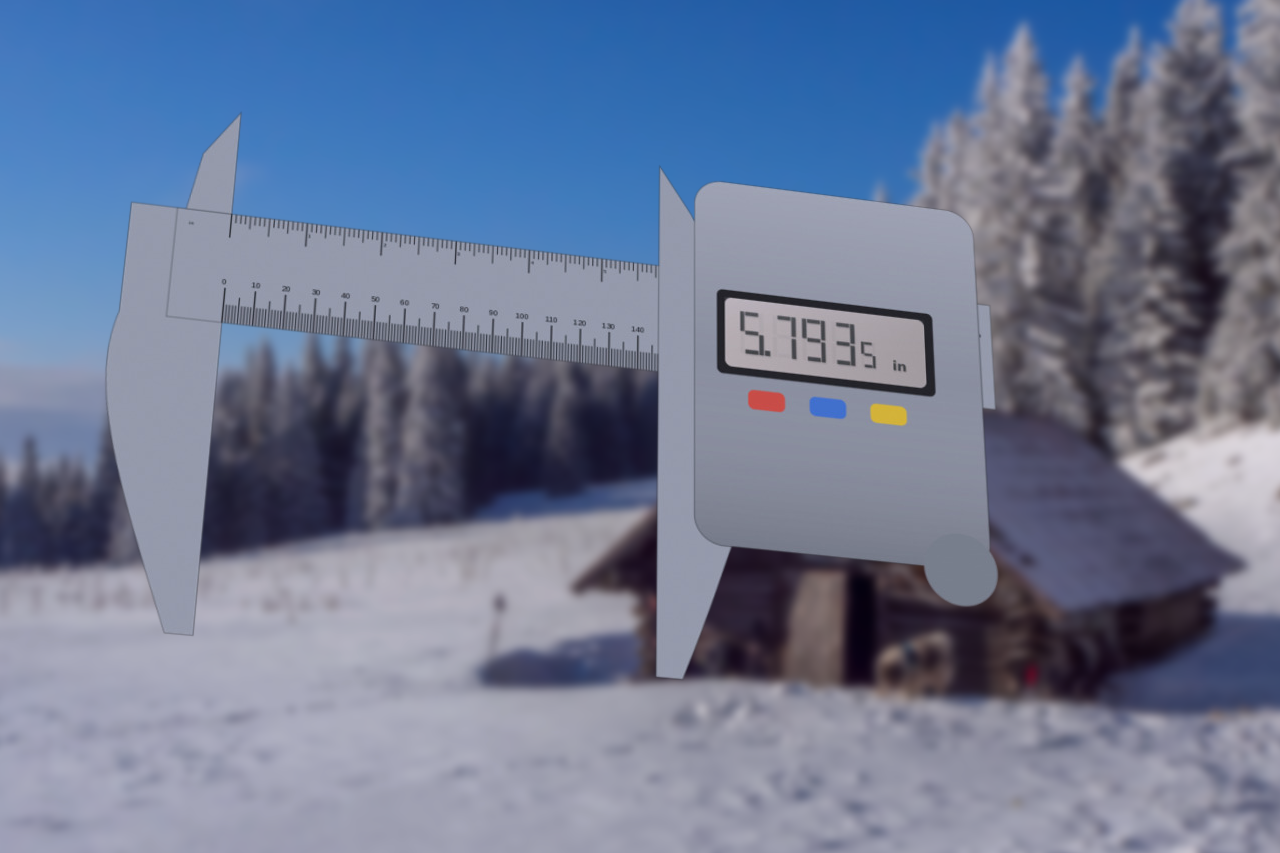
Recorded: 5.7935 in
